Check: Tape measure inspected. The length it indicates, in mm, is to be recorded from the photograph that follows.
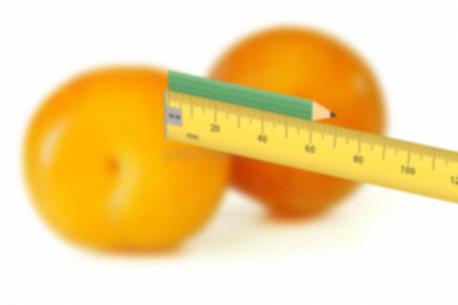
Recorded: 70 mm
